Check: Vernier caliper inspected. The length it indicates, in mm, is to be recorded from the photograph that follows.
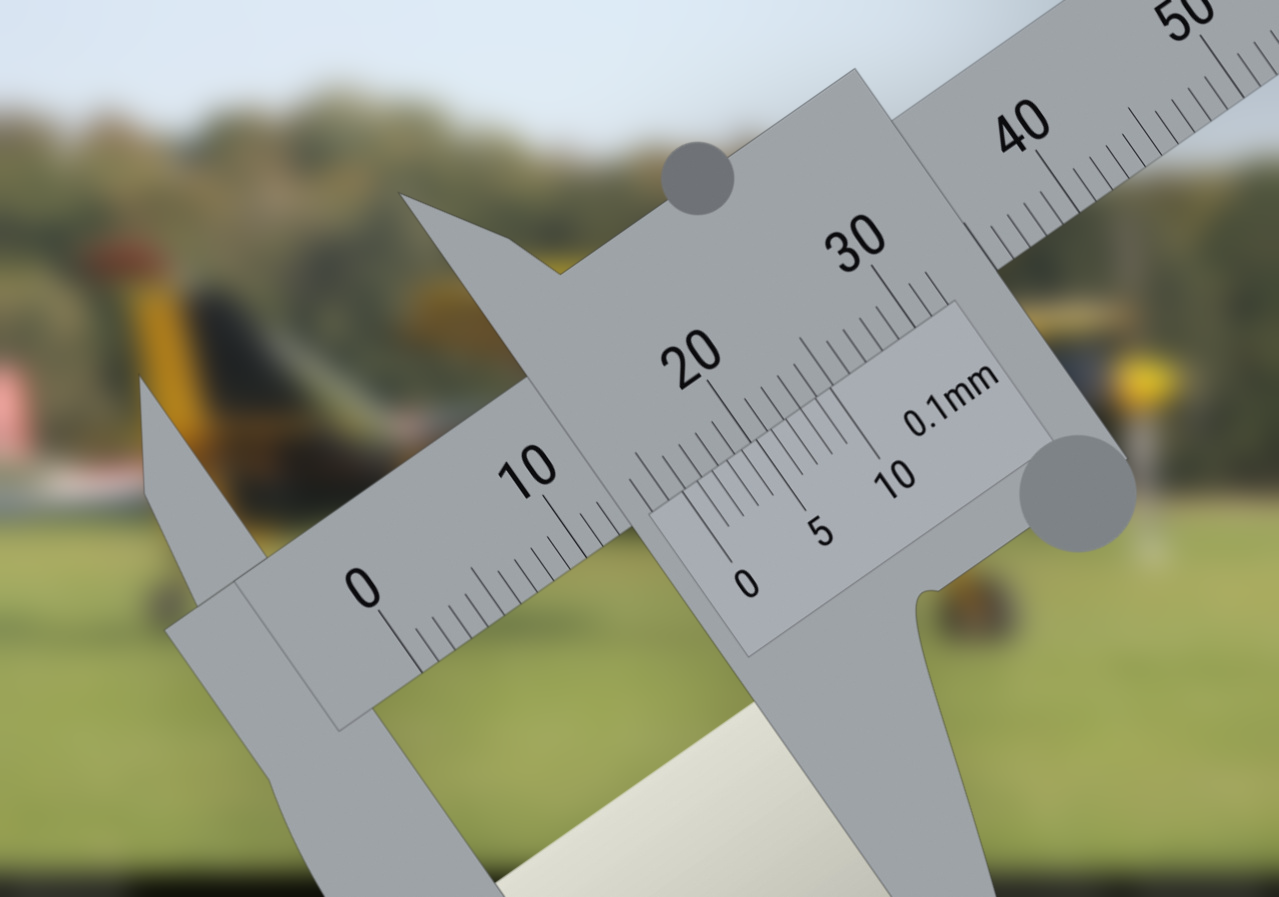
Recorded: 15.8 mm
